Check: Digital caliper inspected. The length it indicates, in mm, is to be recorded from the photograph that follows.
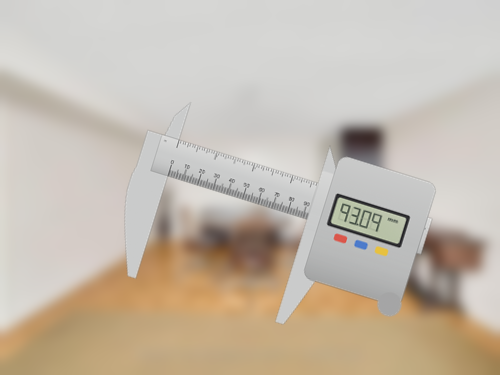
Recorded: 93.09 mm
